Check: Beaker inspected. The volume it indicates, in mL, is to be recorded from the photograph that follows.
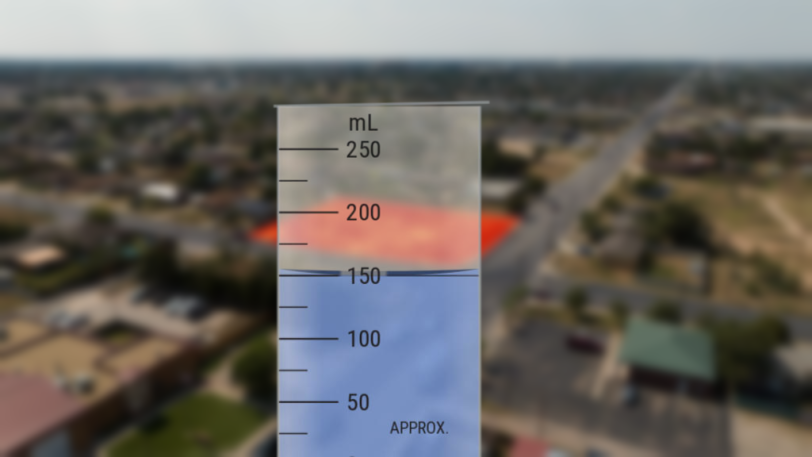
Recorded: 150 mL
